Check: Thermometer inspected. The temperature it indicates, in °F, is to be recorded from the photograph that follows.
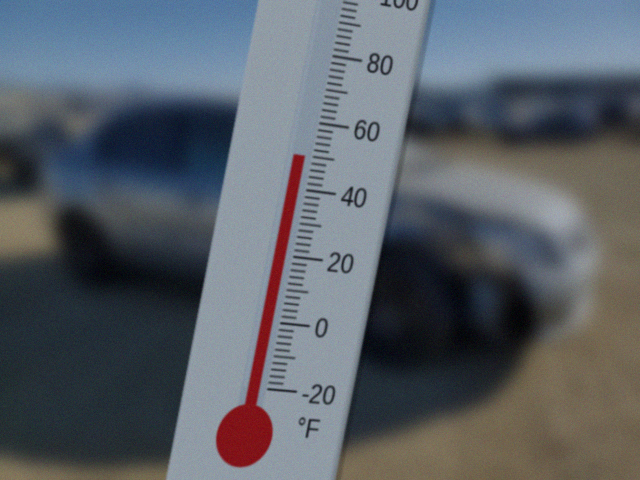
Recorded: 50 °F
